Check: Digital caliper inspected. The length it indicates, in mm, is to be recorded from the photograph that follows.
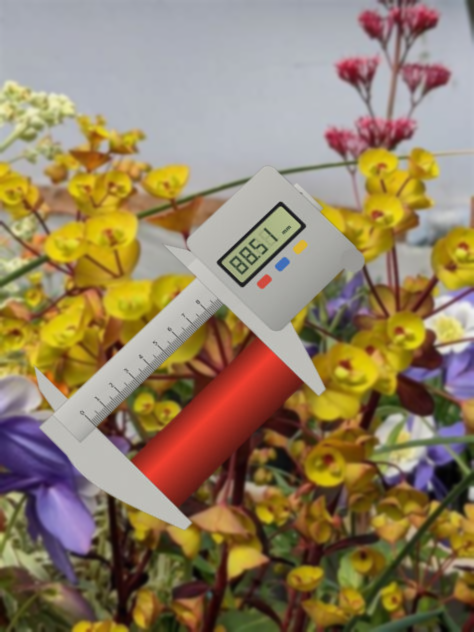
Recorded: 88.51 mm
